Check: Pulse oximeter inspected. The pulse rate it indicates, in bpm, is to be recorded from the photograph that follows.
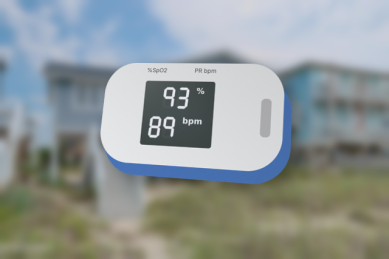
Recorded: 89 bpm
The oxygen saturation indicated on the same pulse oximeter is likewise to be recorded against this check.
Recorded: 93 %
